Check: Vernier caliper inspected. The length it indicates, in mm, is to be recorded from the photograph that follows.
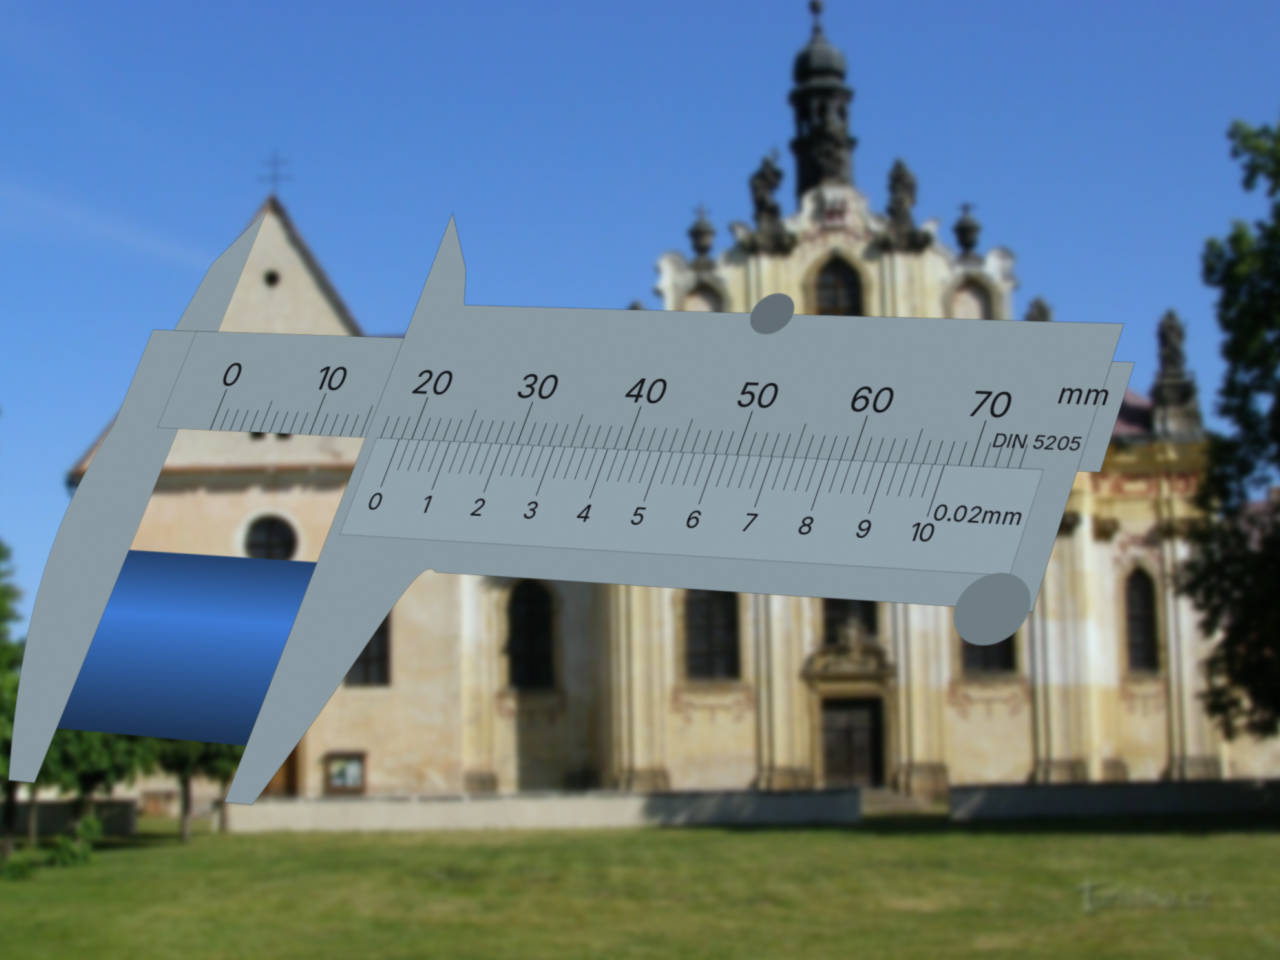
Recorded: 18.8 mm
